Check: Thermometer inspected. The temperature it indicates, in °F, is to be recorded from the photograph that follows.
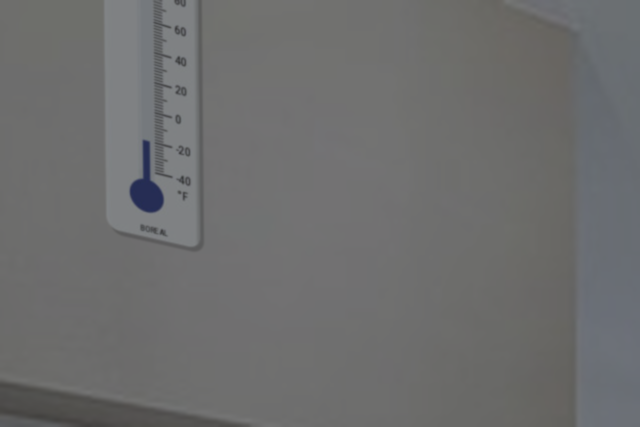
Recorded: -20 °F
